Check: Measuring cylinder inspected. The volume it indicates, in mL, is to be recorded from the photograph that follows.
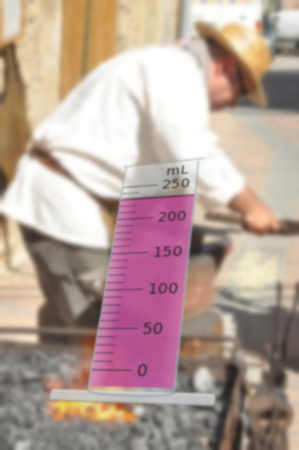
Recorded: 230 mL
